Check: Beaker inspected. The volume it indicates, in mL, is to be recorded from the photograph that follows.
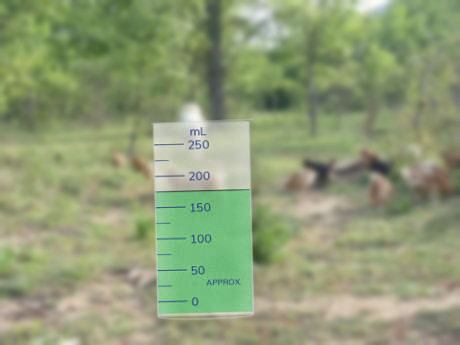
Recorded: 175 mL
